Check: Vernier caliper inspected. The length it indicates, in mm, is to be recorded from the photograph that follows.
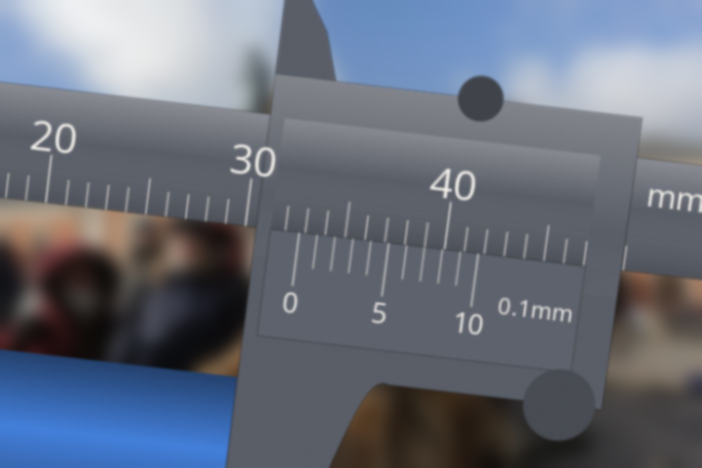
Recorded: 32.7 mm
